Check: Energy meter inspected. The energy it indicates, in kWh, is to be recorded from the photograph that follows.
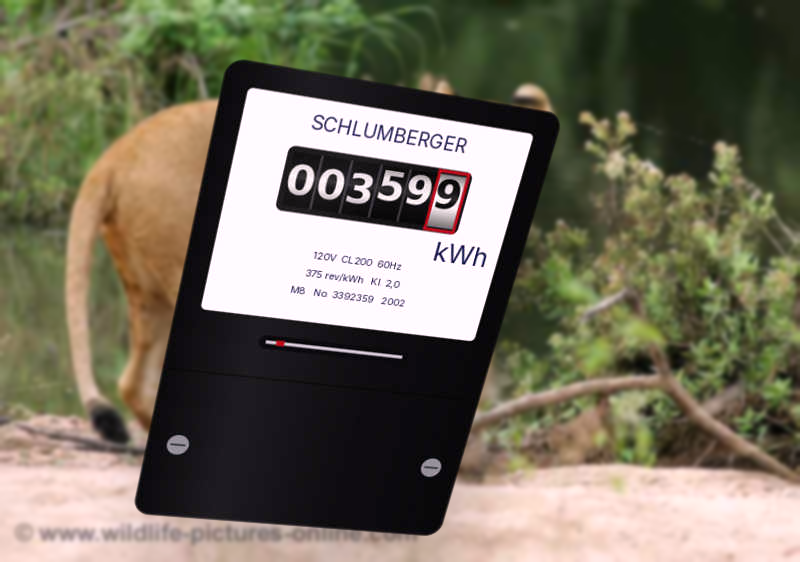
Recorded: 359.9 kWh
